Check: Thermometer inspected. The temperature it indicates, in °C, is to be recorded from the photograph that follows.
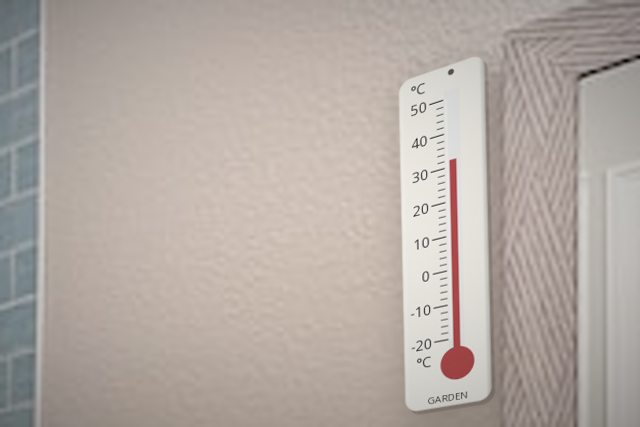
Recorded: 32 °C
